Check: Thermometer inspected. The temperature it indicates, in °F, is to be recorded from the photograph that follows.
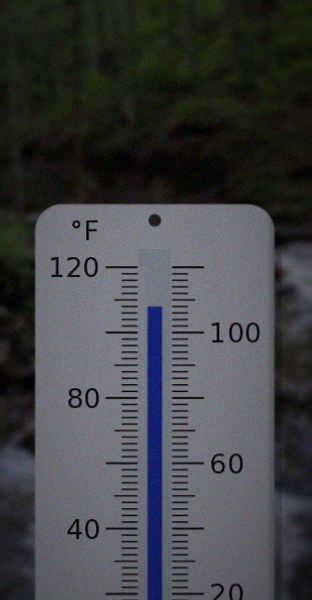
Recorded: 108 °F
